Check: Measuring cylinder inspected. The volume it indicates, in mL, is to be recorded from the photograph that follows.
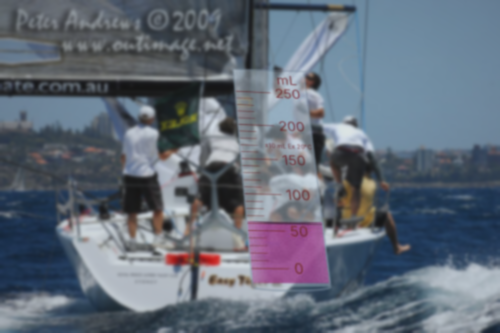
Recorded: 60 mL
